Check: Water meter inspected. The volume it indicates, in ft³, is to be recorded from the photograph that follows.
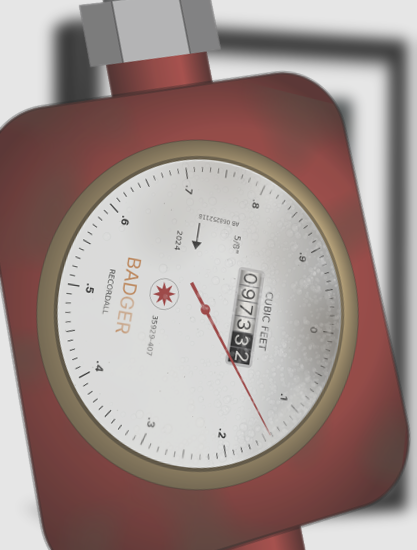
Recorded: 97332.14 ft³
